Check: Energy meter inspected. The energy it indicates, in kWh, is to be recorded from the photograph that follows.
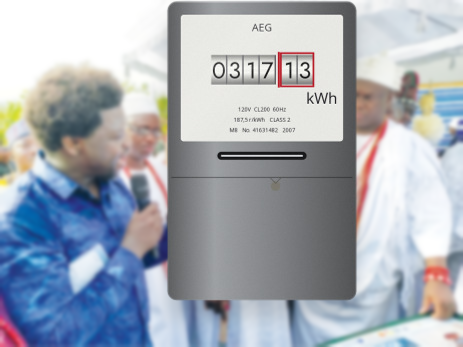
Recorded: 317.13 kWh
